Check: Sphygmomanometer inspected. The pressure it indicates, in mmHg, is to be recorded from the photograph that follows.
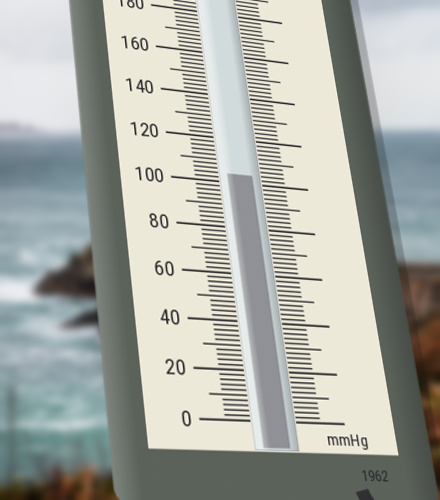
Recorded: 104 mmHg
